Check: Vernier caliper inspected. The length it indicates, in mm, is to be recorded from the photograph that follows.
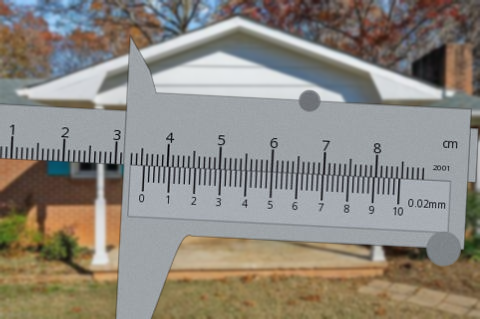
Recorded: 35.5 mm
